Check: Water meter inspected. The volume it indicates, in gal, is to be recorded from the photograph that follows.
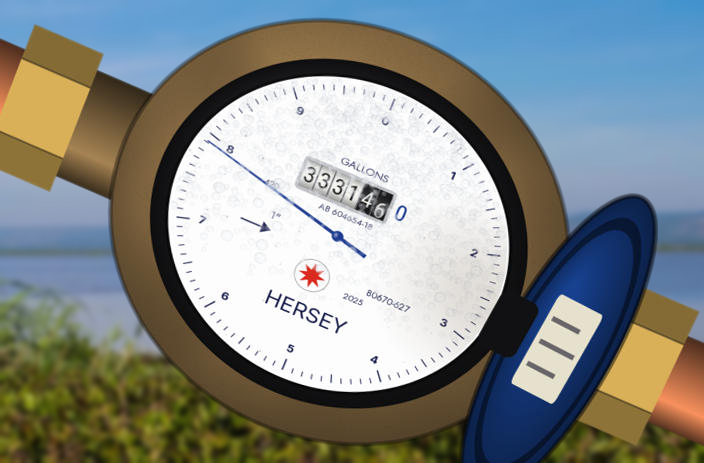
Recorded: 3331457.9 gal
